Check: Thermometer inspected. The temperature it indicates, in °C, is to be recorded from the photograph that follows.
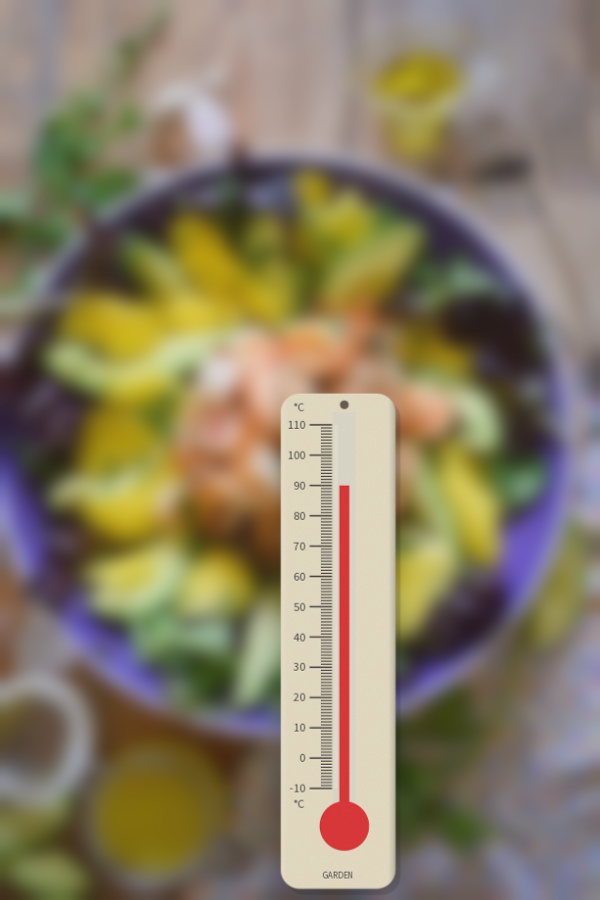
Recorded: 90 °C
